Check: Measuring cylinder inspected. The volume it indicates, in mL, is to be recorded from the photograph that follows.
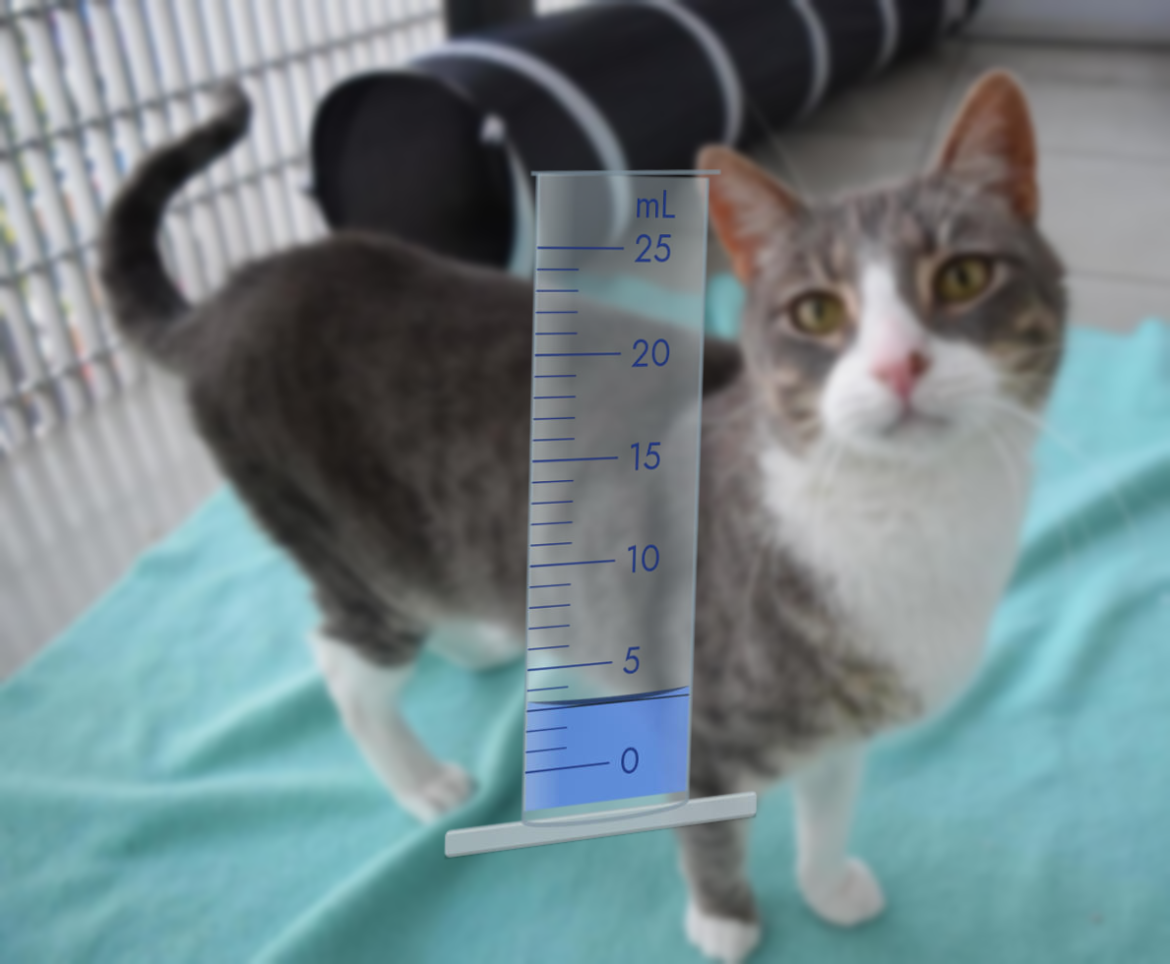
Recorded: 3 mL
